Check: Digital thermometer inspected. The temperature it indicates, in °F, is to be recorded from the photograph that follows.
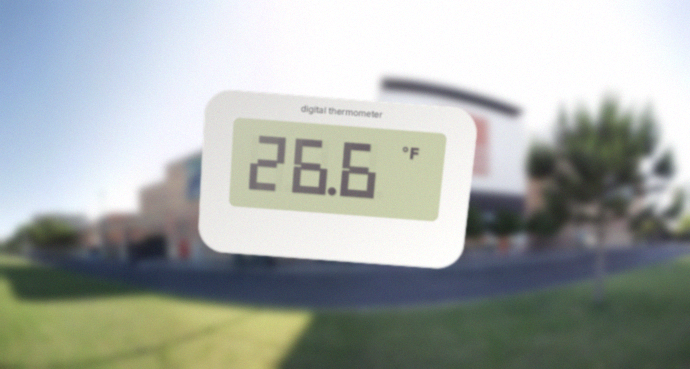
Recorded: 26.6 °F
